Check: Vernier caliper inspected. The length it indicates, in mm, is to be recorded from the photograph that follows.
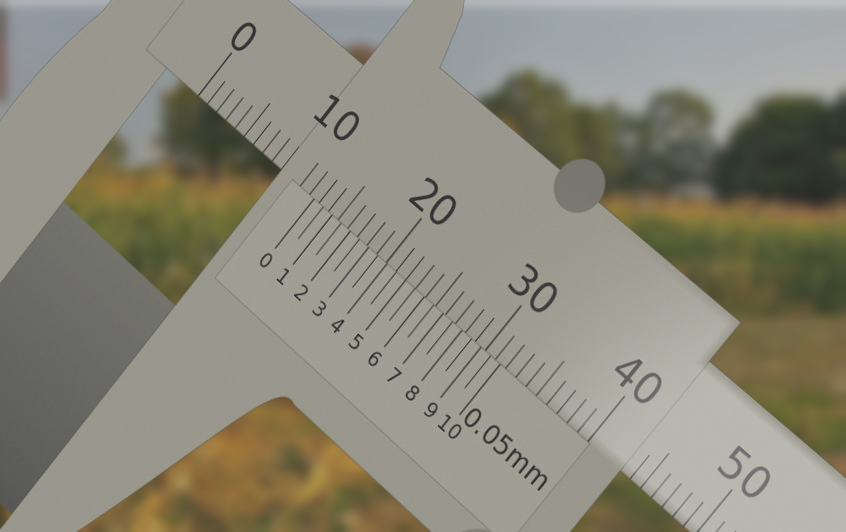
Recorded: 12.5 mm
